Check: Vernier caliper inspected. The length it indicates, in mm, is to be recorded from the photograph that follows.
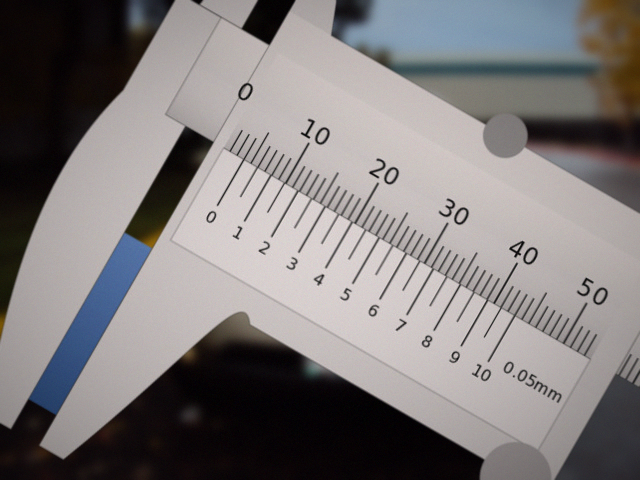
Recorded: 4.0 mm
